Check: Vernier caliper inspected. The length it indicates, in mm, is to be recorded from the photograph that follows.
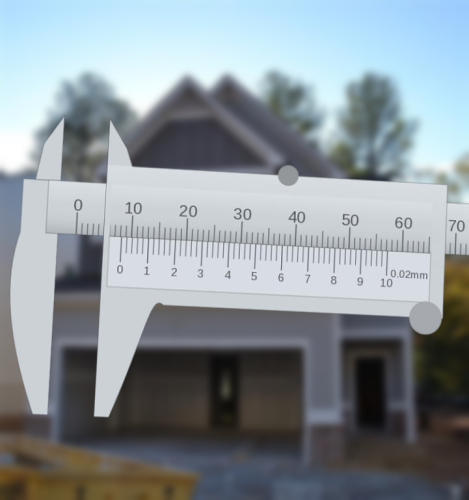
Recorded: 8.2 mm
